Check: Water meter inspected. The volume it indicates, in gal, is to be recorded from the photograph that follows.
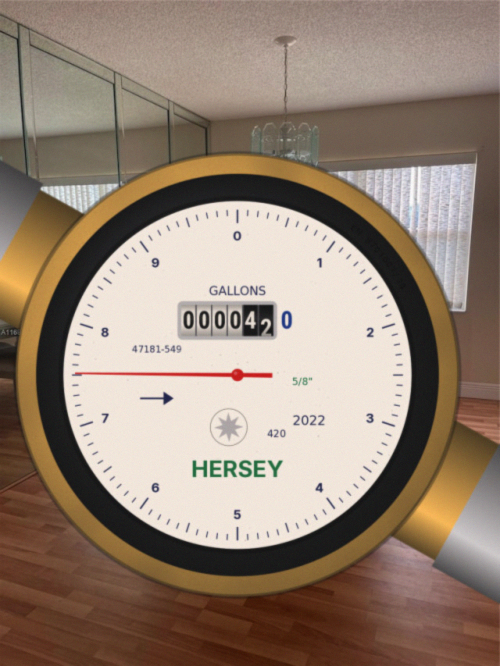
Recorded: 417.5 gal
